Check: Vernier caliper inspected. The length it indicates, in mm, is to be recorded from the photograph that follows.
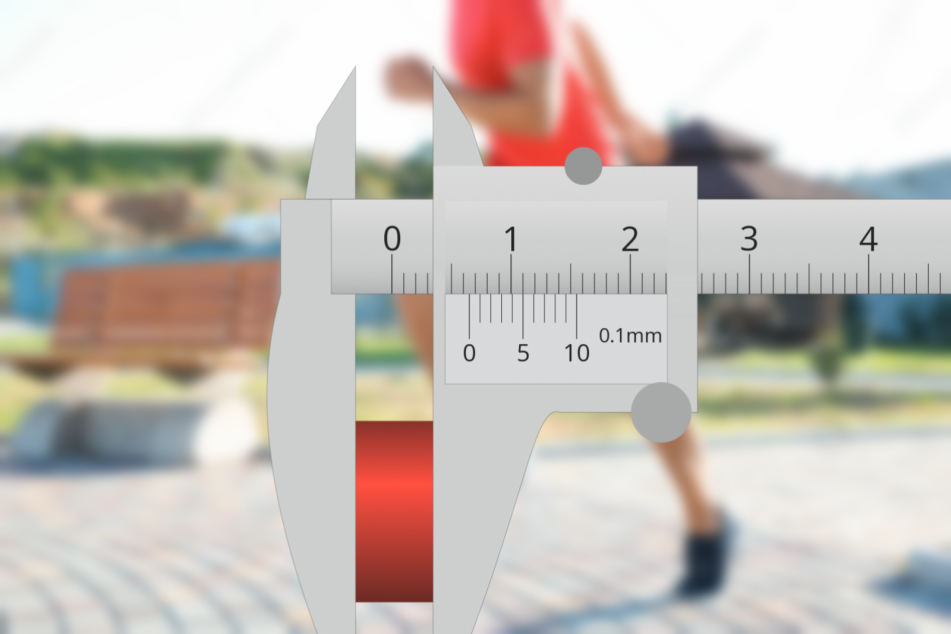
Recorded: 6.5 mm
